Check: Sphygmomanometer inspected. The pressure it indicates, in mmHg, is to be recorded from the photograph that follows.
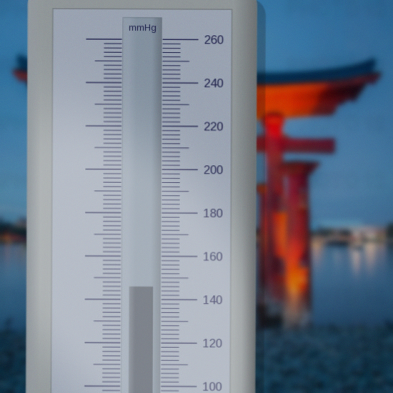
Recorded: 146 mmHg
